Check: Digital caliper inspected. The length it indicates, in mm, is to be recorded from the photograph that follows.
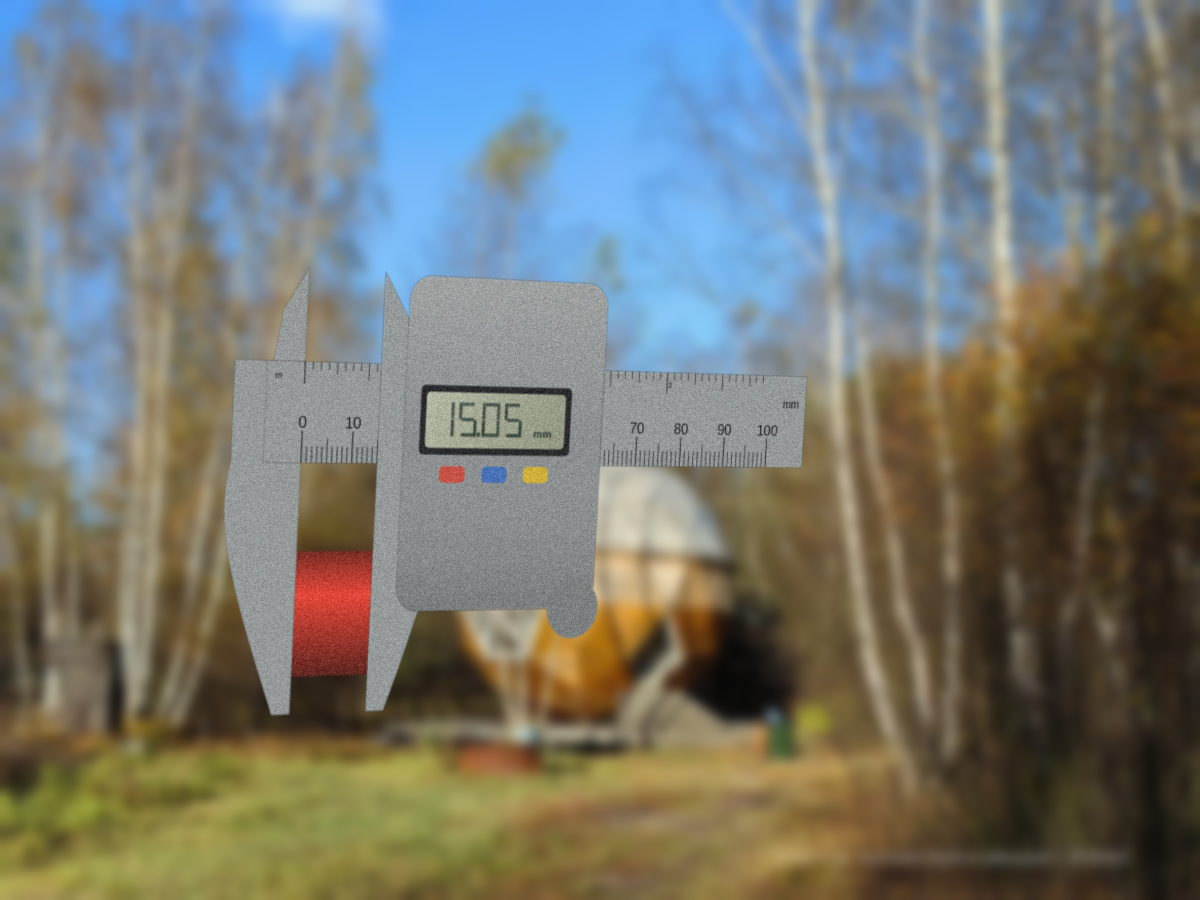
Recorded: 15.05 mm
